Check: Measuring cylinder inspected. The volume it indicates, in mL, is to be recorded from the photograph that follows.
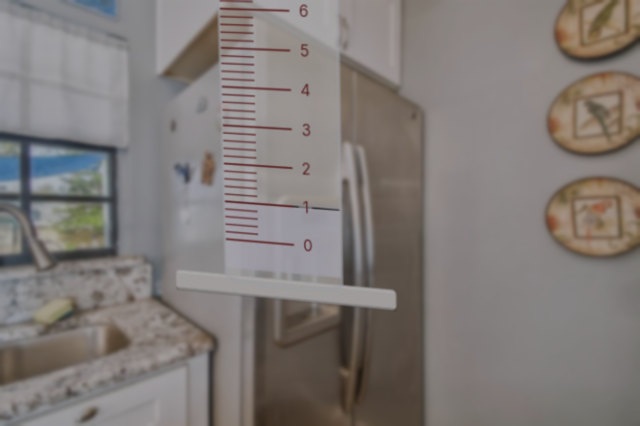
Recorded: 1 mL
